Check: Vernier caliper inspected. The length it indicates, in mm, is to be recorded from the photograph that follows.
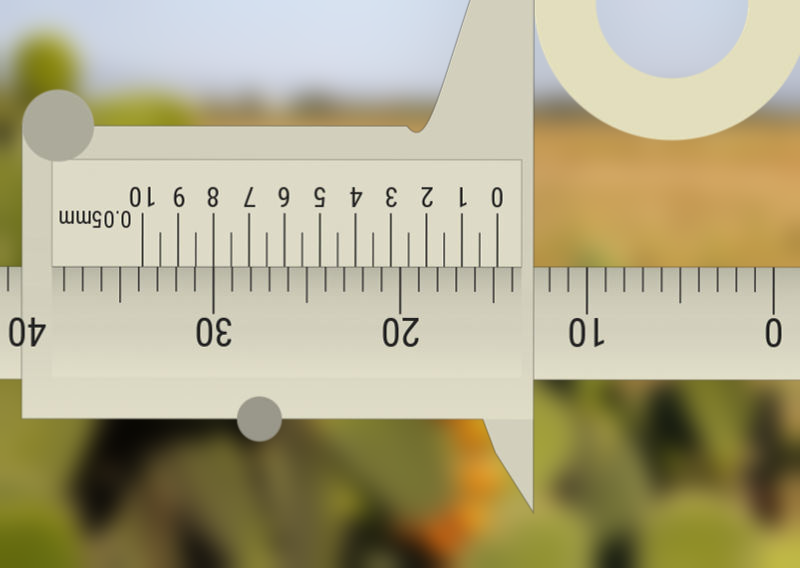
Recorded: 14.8 mm
